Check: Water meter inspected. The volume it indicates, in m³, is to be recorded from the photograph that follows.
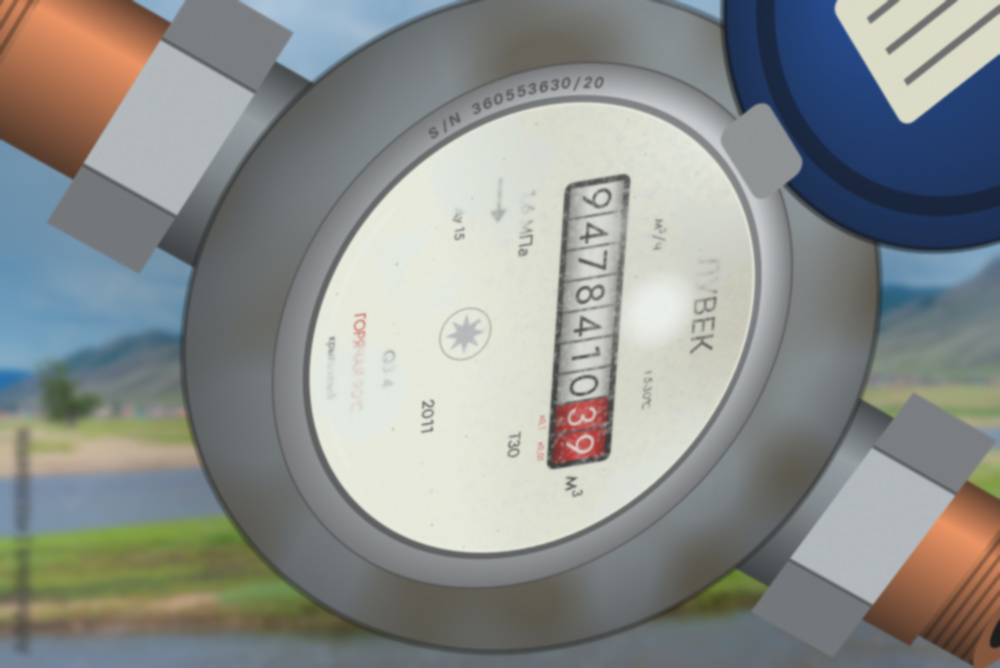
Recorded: 9478410.39 m³
